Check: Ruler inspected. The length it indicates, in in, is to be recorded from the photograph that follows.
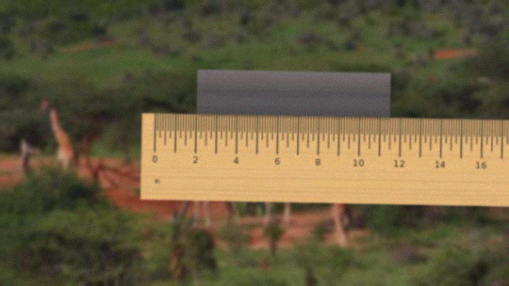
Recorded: 9.5 in
